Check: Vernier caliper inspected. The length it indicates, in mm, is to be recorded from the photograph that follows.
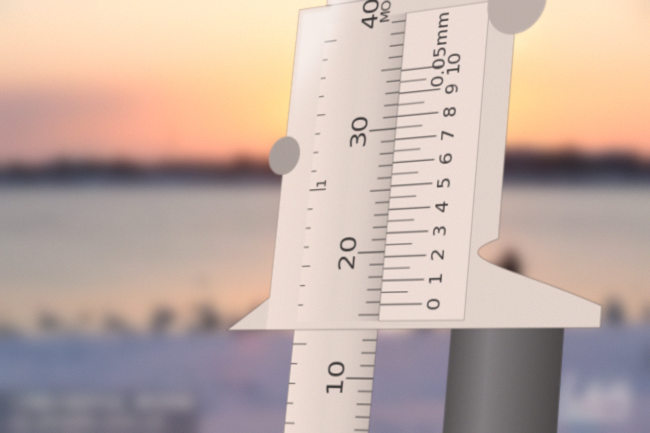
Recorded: 15.8 mm
